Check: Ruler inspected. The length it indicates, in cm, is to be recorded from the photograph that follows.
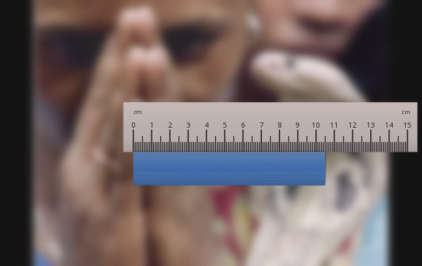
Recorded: 10.5 cm
